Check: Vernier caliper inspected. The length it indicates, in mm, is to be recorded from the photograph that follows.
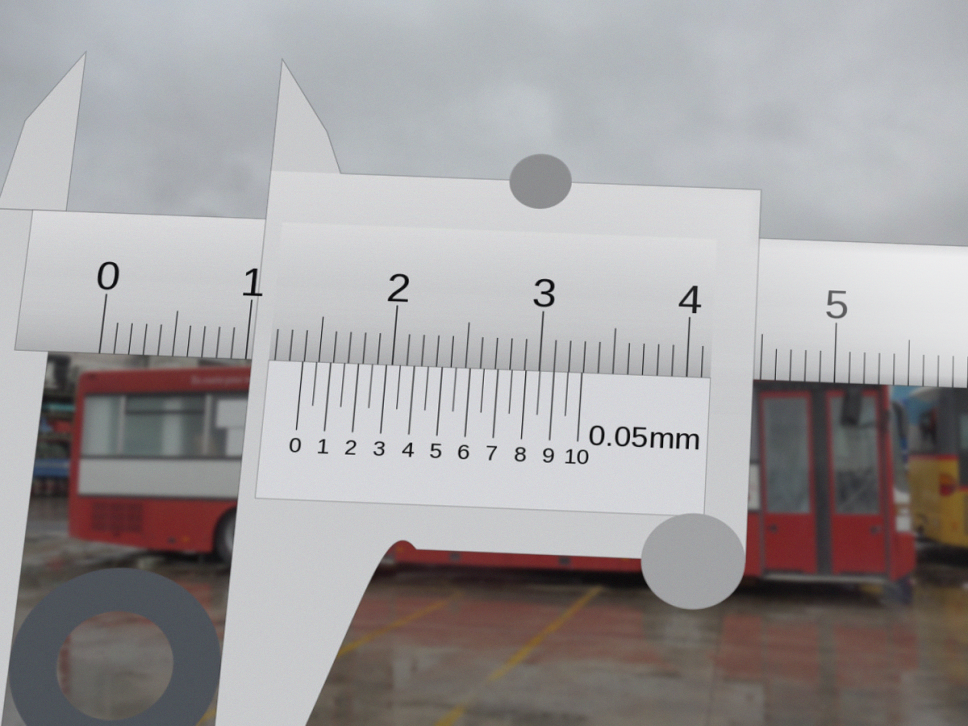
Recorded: 13.9 mm
